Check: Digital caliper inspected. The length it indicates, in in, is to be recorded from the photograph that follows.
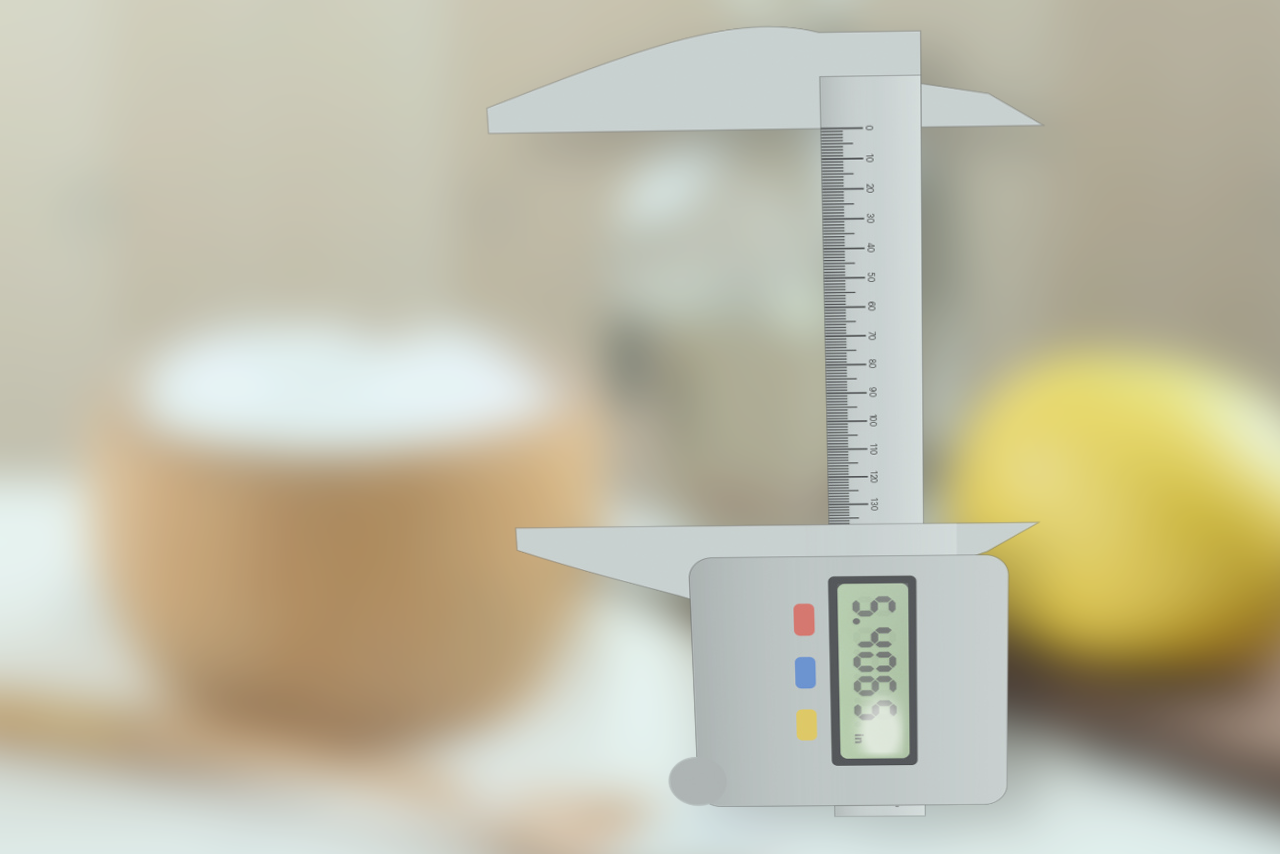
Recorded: 5.4065 in
